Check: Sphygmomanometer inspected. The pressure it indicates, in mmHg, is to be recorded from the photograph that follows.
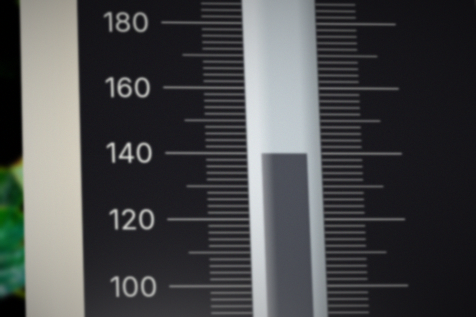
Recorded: 140 mmHg
